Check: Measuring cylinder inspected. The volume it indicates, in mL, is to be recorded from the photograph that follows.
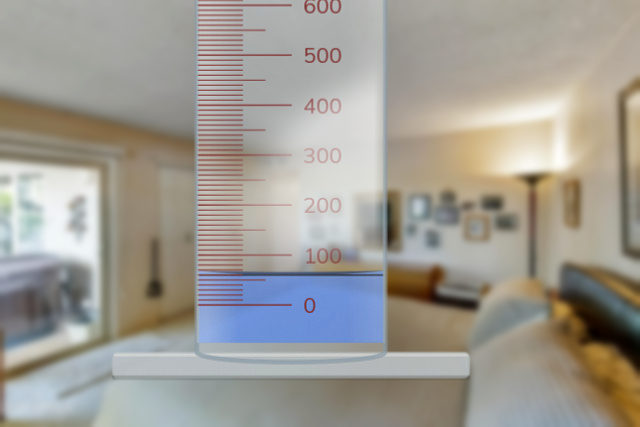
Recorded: 60 mL
